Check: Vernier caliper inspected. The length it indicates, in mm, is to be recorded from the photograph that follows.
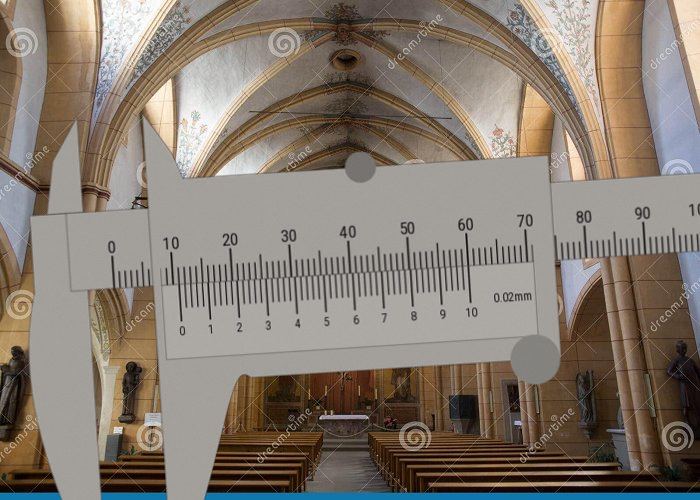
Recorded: 11.0 mm
